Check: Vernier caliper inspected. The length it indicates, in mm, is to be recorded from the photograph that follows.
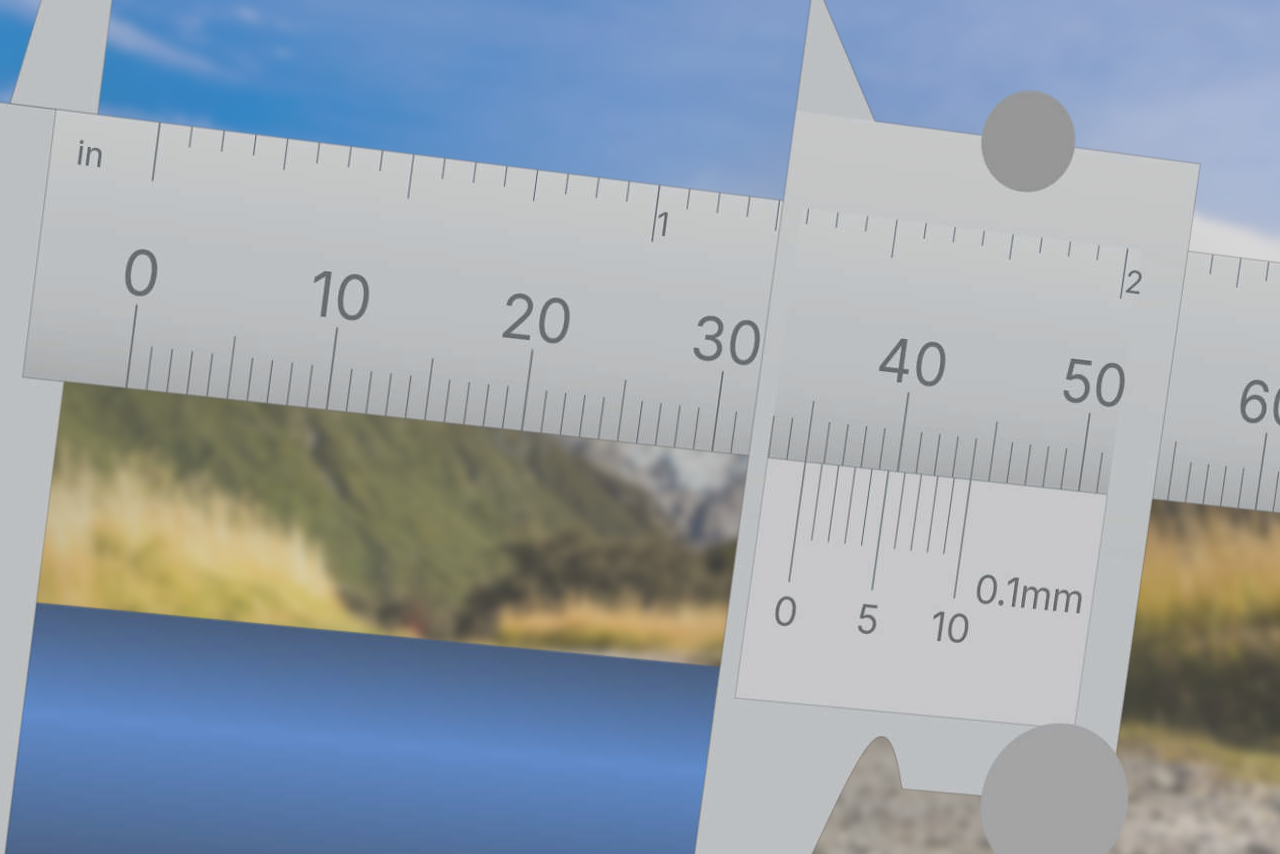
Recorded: 35.0 mm
